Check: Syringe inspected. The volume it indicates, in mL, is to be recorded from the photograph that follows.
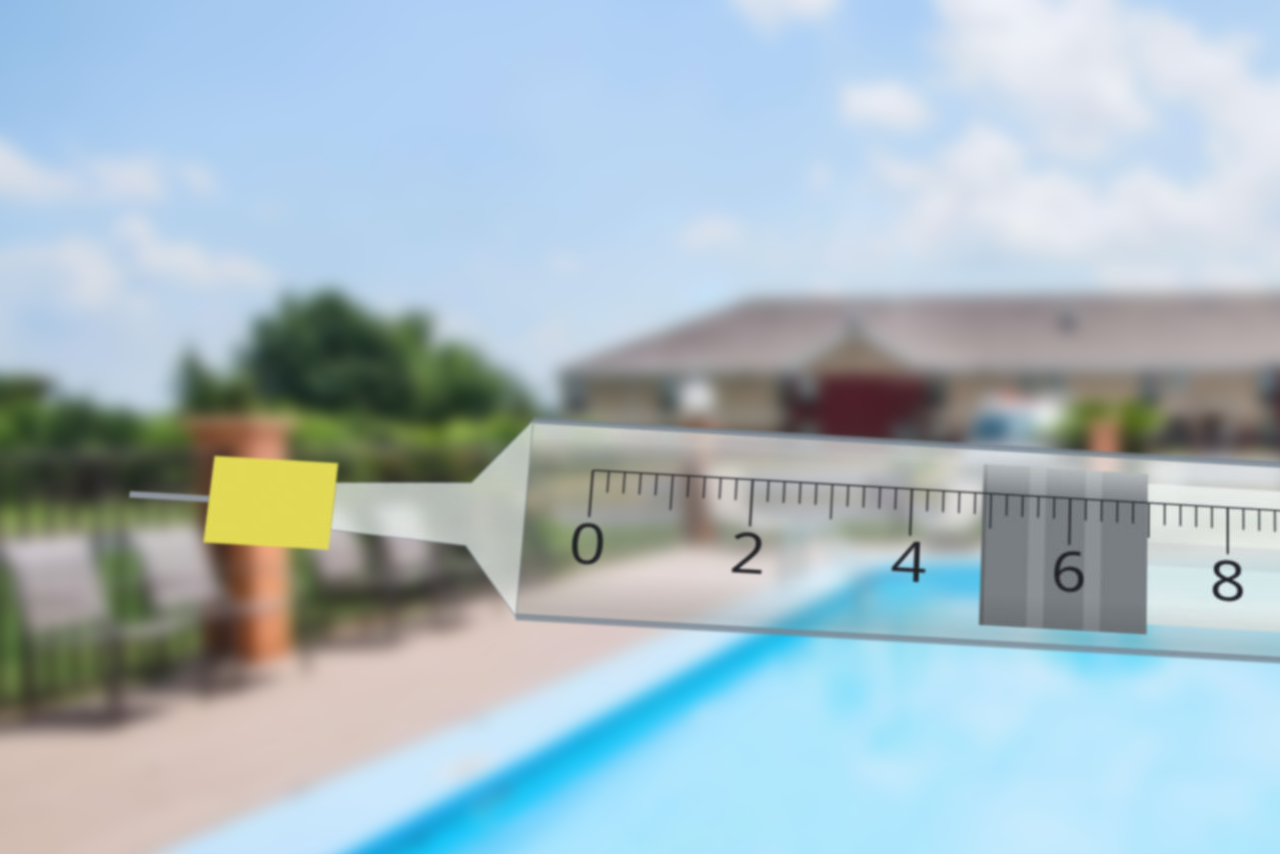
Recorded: 4.9 mL
